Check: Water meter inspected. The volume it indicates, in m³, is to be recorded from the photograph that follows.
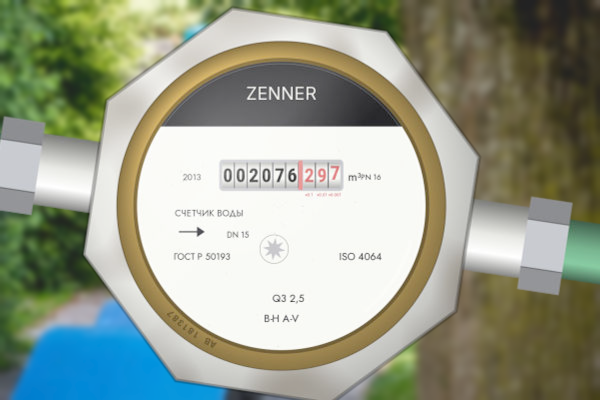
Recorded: 2076.297 m³
